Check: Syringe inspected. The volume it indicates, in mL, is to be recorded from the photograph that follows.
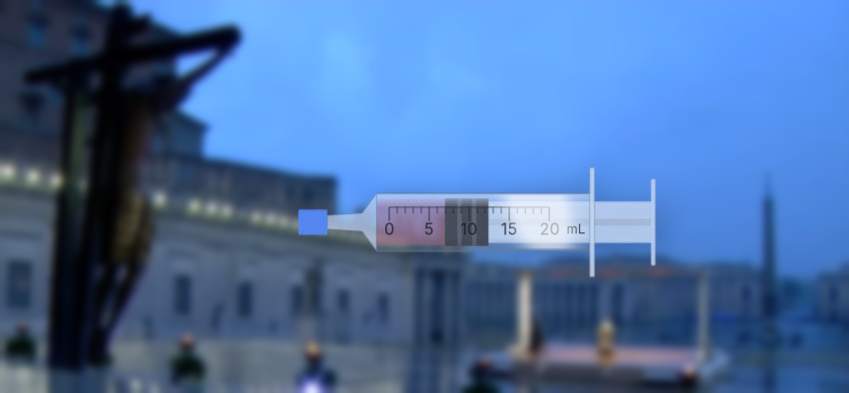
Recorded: 7 mL
